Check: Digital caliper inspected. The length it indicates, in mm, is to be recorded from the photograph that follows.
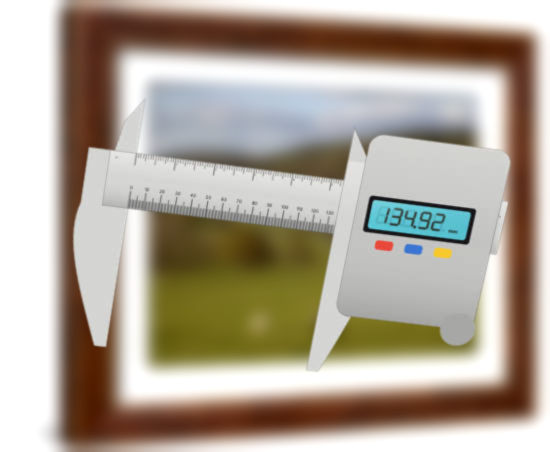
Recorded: 134.92 mm
